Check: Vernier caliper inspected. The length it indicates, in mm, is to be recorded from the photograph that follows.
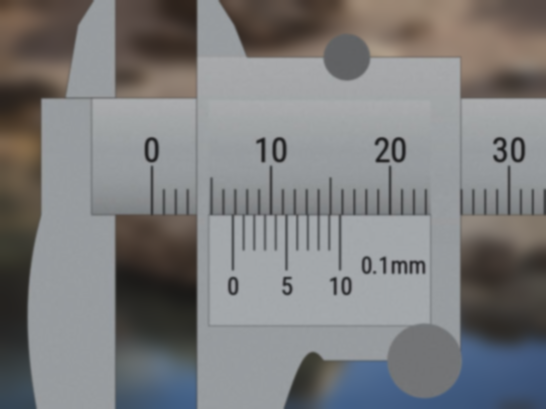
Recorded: 6.8 mm
